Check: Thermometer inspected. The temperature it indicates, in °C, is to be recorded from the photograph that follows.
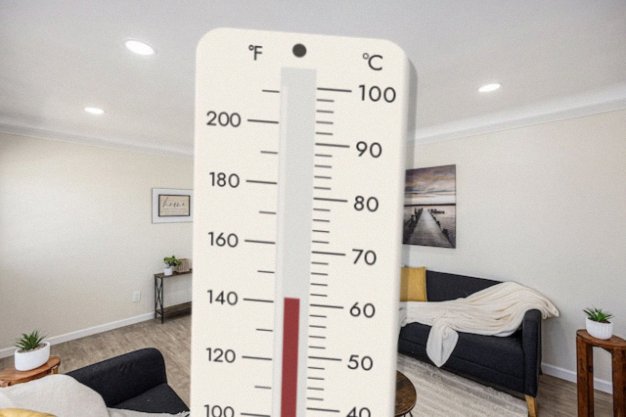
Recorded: 61 °C
